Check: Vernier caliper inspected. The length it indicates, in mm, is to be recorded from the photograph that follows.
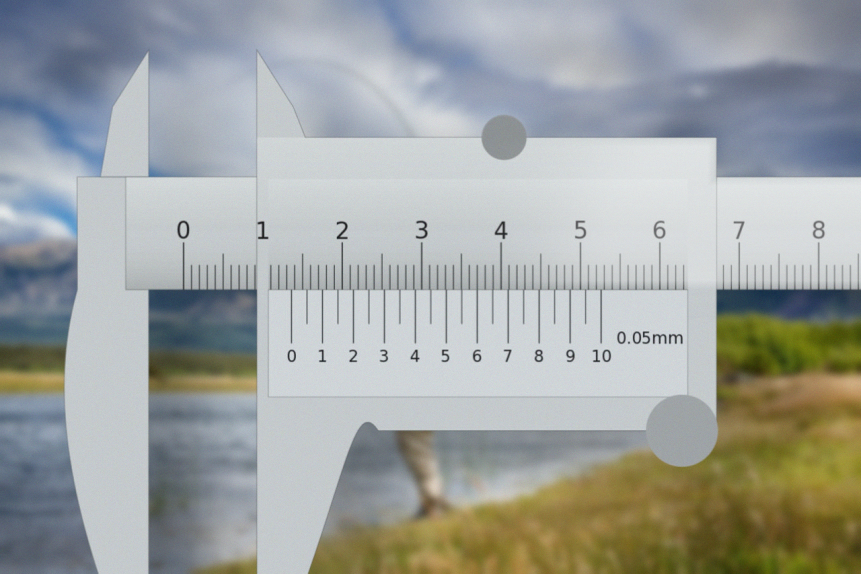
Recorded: 13.6 mm
